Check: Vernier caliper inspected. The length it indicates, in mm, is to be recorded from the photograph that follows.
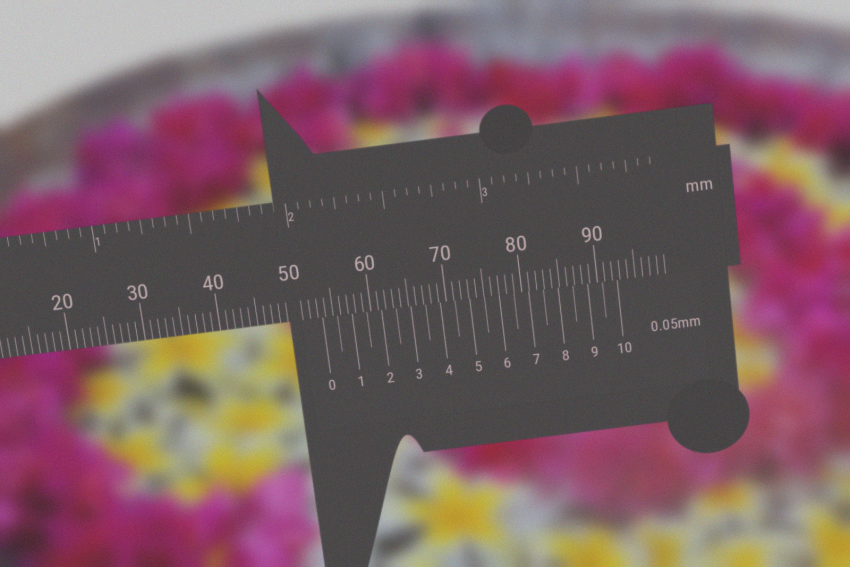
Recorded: 53.6 mm
